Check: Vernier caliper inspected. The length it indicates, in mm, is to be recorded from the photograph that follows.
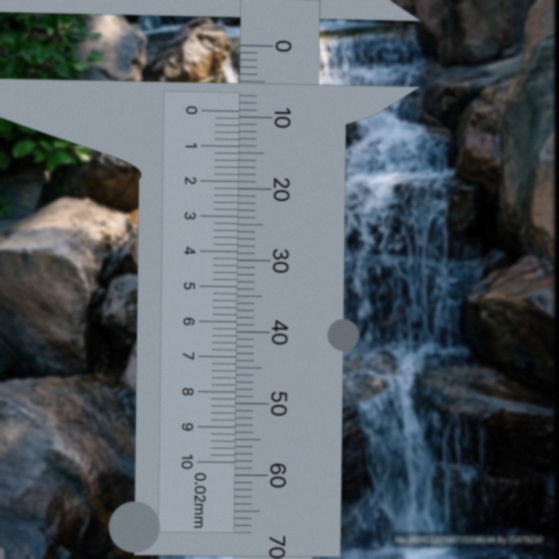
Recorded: 9.2 mm
